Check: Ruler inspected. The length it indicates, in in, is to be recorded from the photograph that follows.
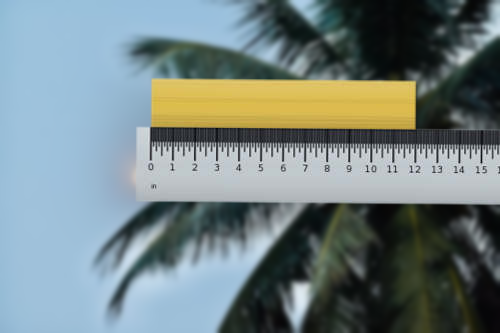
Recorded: 12 in
